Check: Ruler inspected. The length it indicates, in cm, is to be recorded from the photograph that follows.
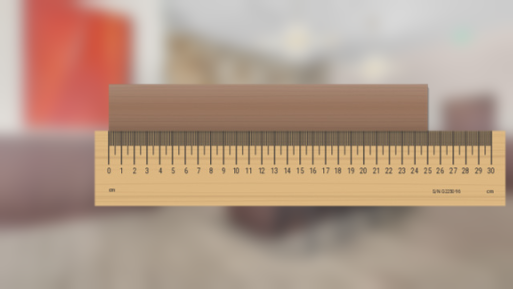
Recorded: 25 cm
